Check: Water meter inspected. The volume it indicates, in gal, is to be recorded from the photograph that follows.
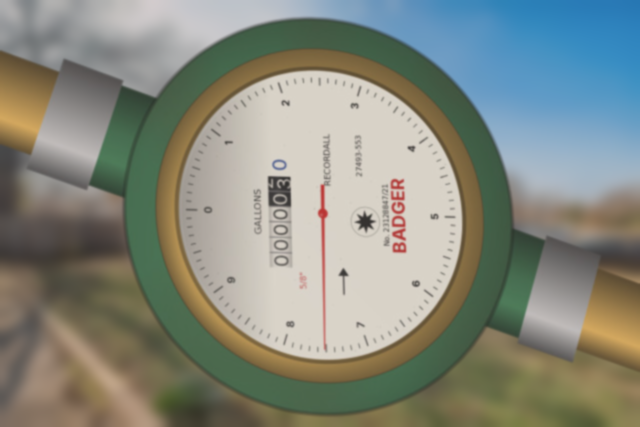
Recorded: 27.5 gal
